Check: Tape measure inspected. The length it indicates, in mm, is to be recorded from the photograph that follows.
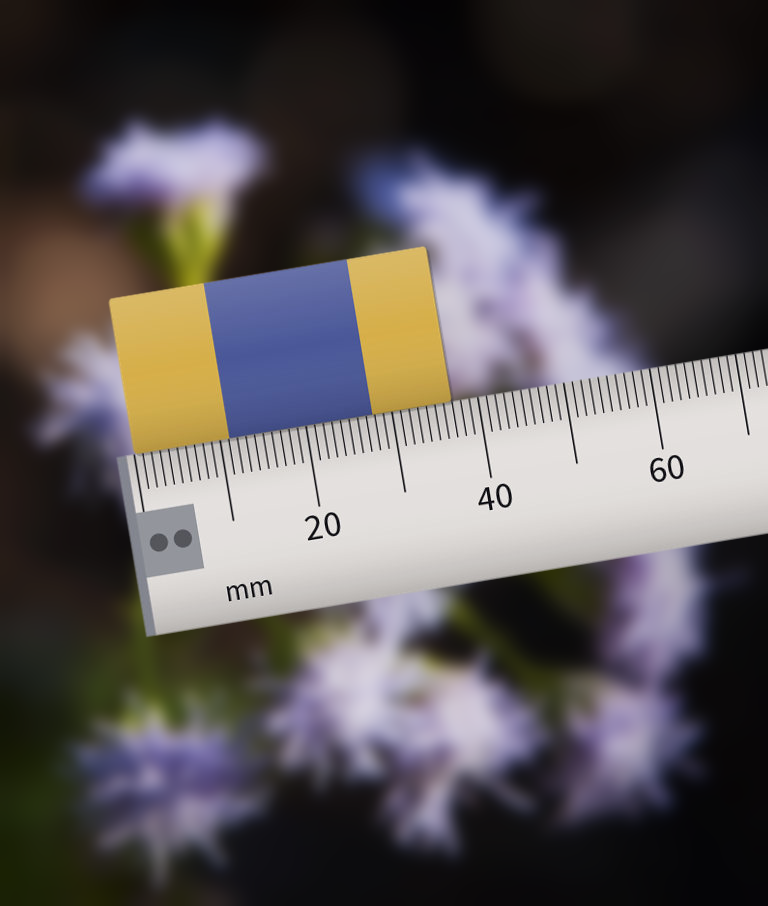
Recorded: 37 mm
